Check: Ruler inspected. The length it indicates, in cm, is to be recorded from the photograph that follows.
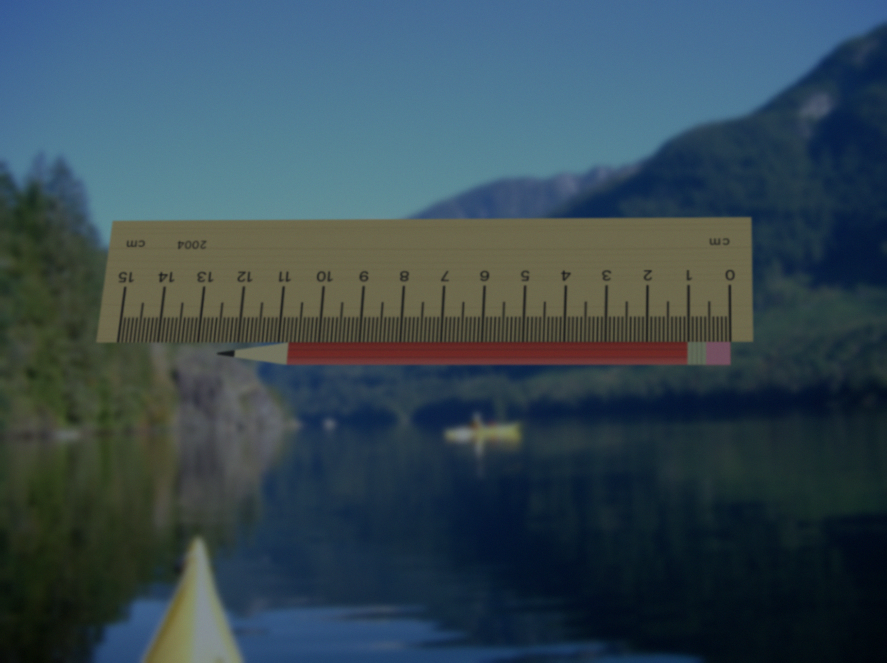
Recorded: 12.5 cm
